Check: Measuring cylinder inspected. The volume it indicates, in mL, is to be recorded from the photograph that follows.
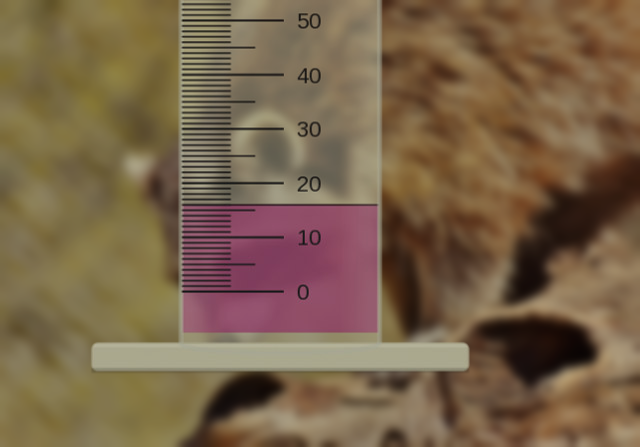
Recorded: 16 mL
